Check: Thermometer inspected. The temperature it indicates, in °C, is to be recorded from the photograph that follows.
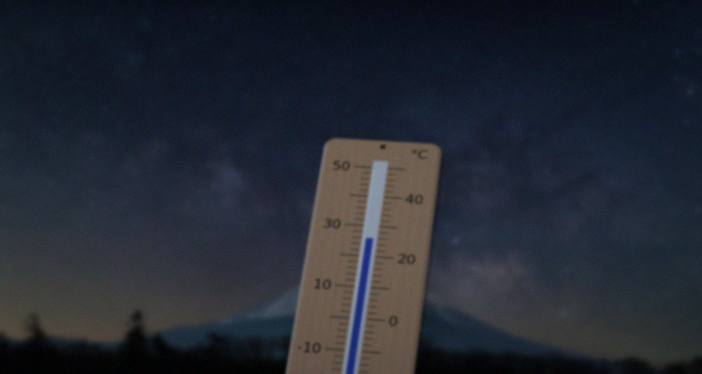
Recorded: 26 °C
